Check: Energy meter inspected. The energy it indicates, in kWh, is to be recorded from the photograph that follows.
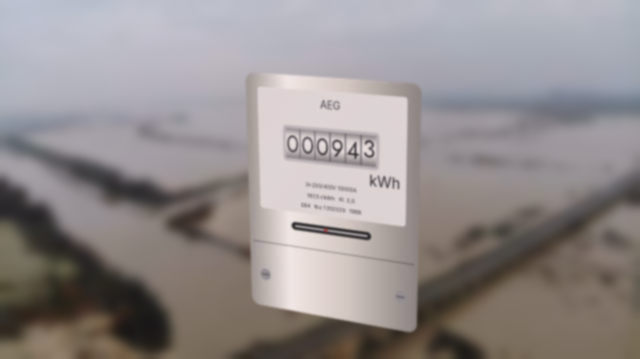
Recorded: 943 kWh
